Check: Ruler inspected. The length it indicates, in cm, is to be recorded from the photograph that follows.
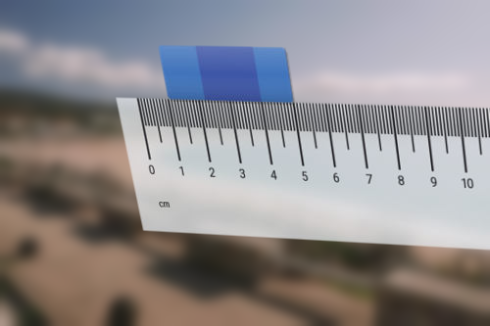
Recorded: 4 cm
